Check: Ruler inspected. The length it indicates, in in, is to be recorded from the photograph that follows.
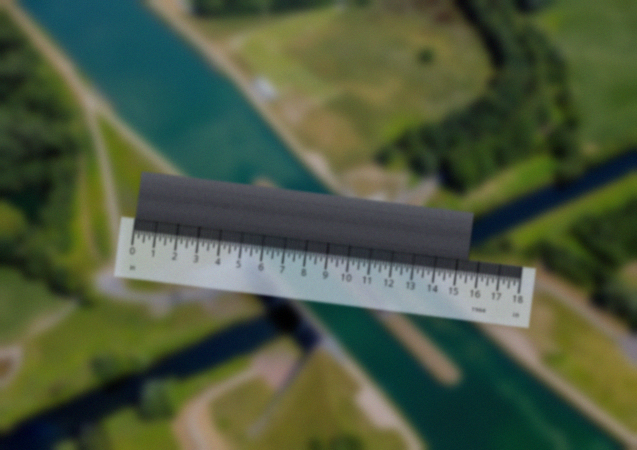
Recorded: 15.5 in
